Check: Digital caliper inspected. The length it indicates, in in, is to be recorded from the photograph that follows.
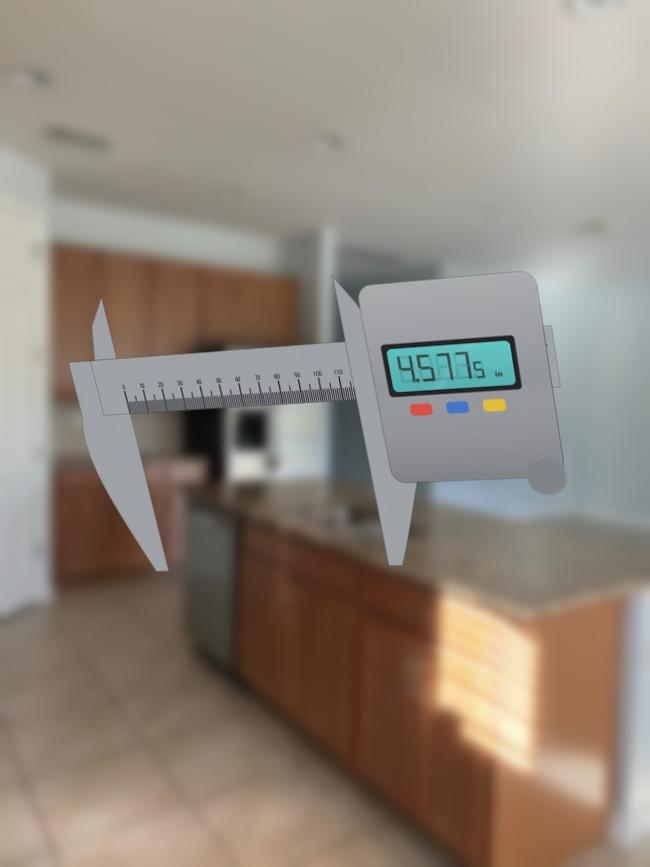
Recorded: 4.5775 in
